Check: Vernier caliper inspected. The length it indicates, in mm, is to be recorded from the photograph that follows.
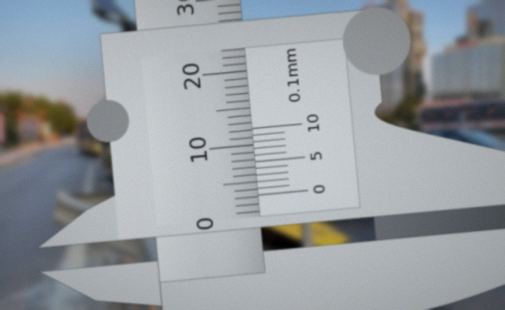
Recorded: 3.2 mm
